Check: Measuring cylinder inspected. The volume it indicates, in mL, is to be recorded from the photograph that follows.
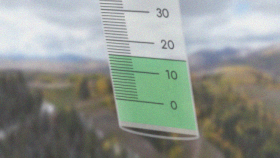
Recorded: 15 mL
